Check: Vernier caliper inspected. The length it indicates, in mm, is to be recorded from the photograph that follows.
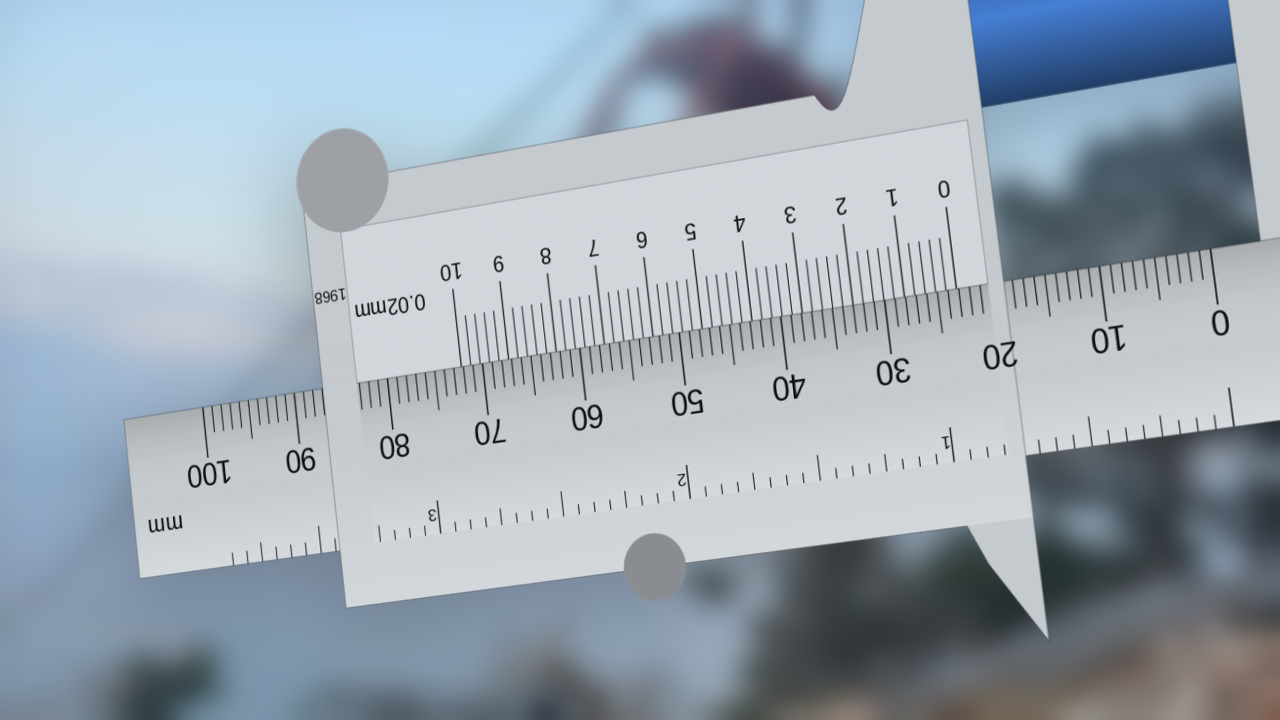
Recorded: 23.2 mm
